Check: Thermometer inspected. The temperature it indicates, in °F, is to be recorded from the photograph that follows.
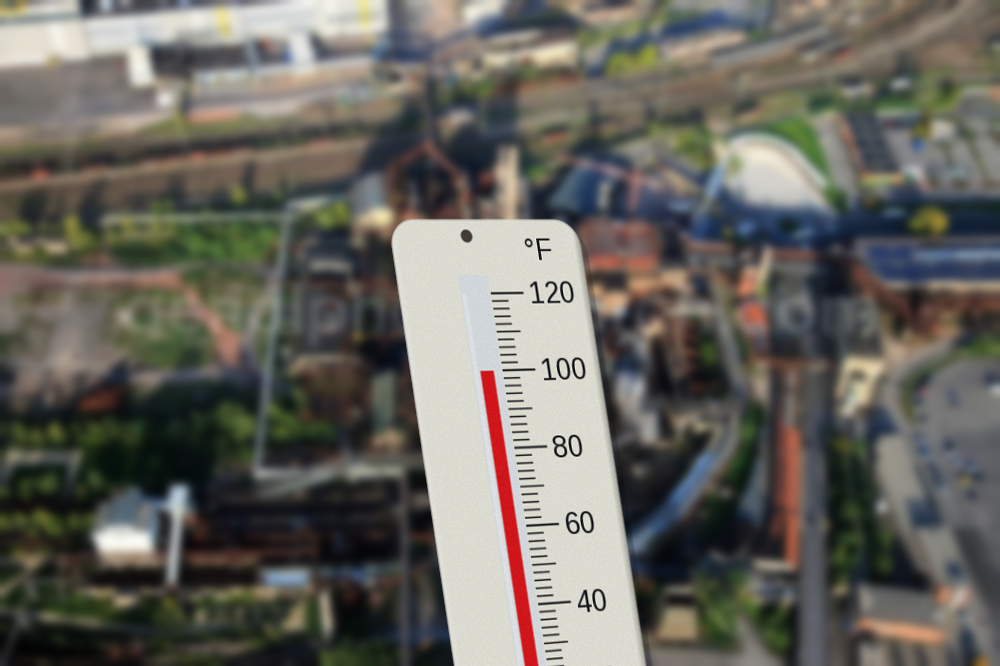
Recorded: 100 °F
